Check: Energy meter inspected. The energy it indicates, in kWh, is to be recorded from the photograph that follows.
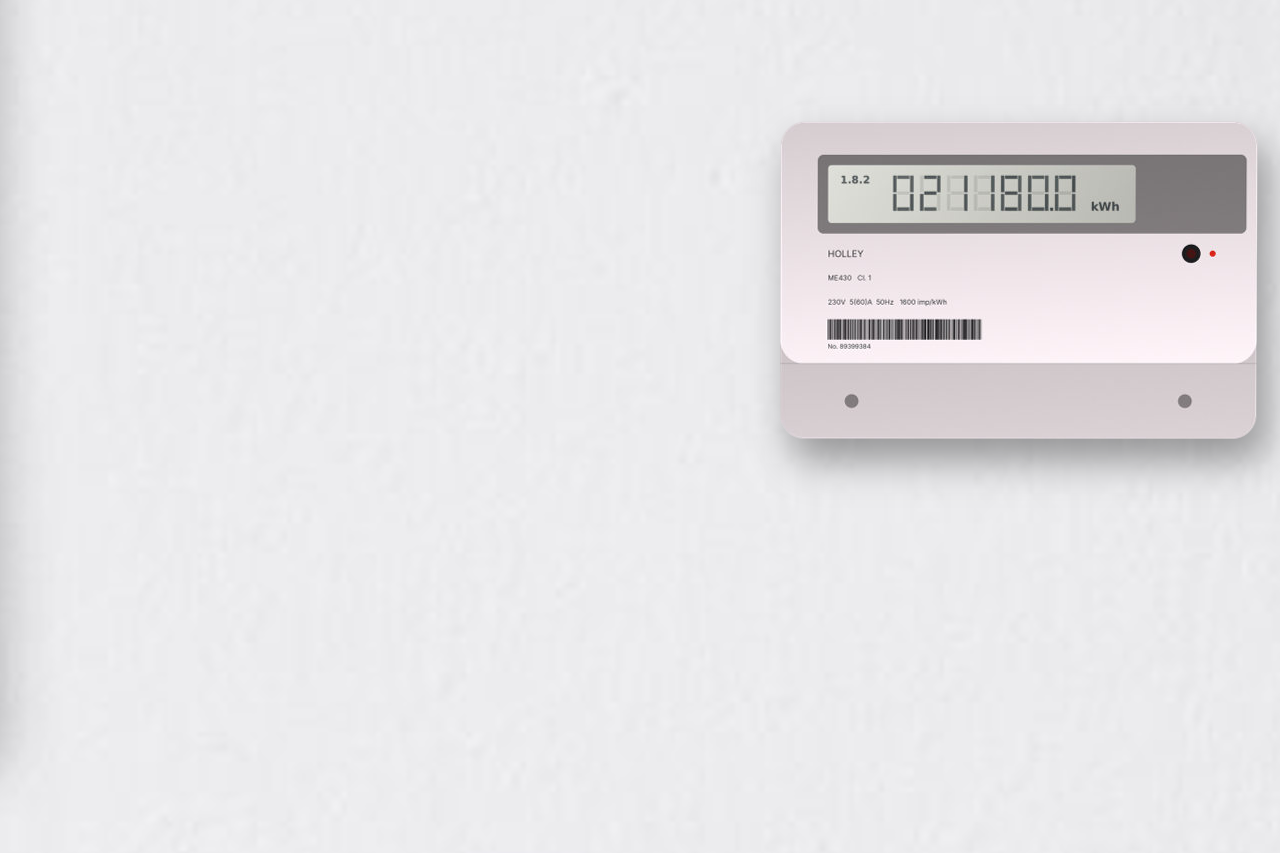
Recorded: 21180.0 kWh
